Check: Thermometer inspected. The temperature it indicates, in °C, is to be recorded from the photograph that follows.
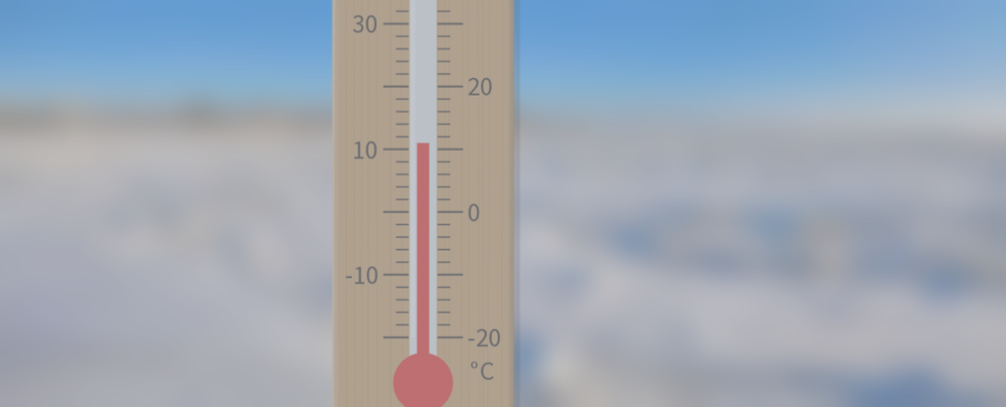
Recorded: 11 °C
